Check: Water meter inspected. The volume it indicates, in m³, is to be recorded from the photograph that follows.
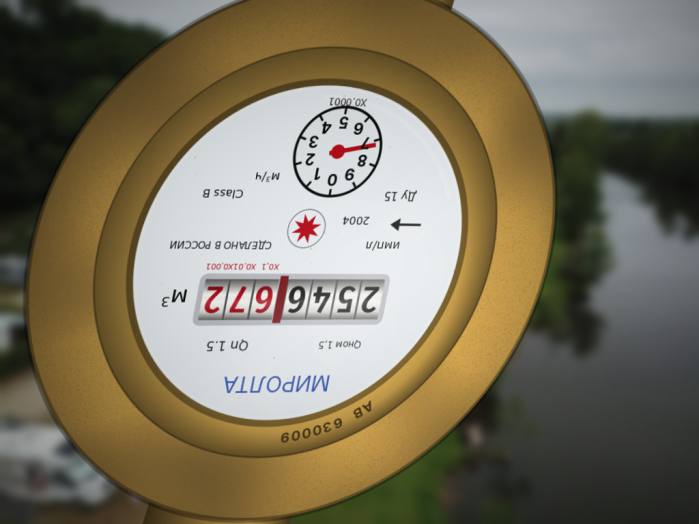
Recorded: 2546.6727 m³
